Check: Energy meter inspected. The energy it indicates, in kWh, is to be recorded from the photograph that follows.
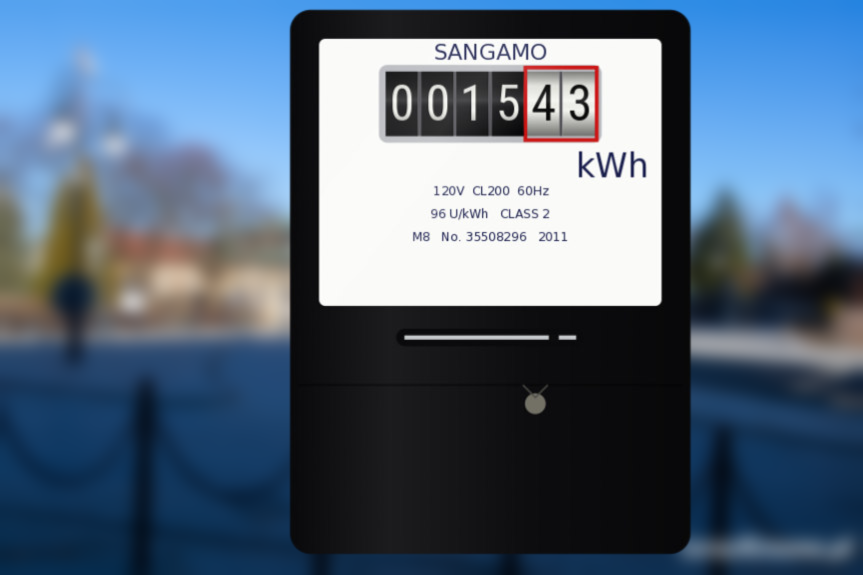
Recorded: 15.43 kWh
